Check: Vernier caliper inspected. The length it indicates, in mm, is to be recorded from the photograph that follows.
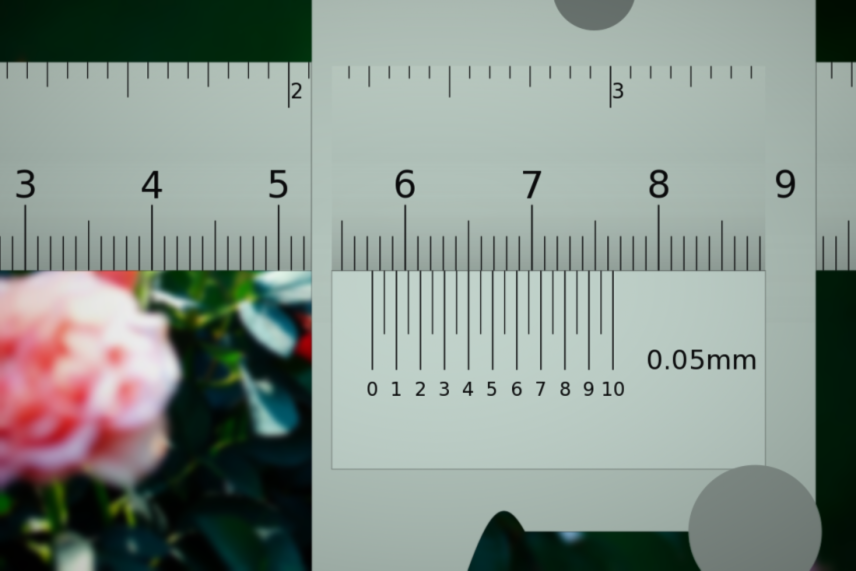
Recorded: 57.4 mm
